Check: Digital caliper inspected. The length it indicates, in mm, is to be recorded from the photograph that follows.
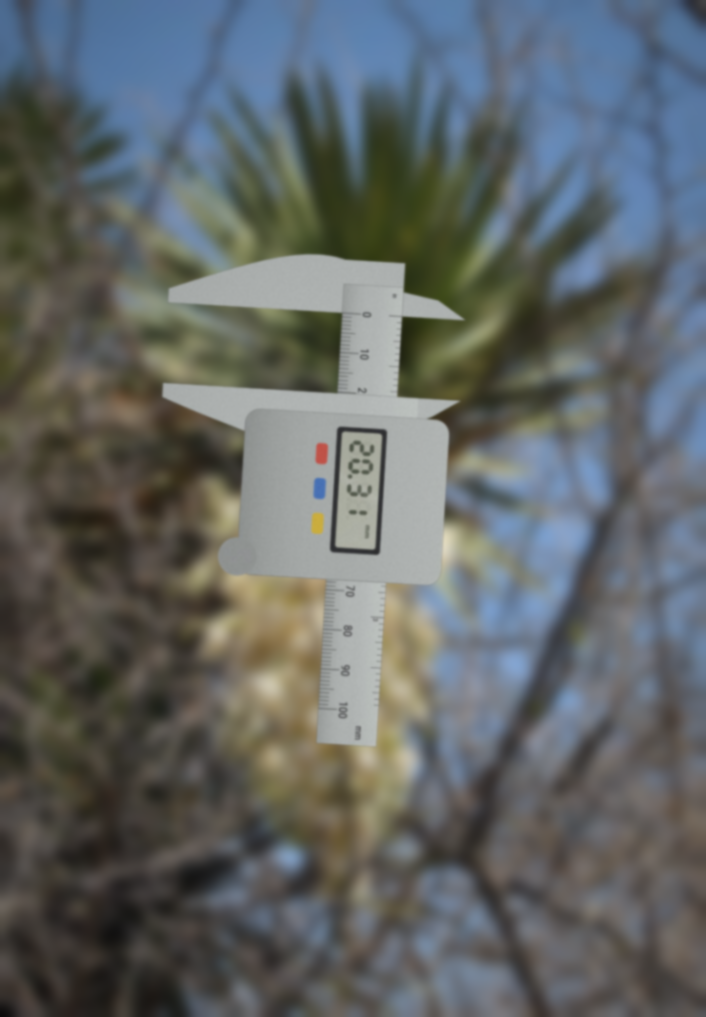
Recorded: 20.31 mm
